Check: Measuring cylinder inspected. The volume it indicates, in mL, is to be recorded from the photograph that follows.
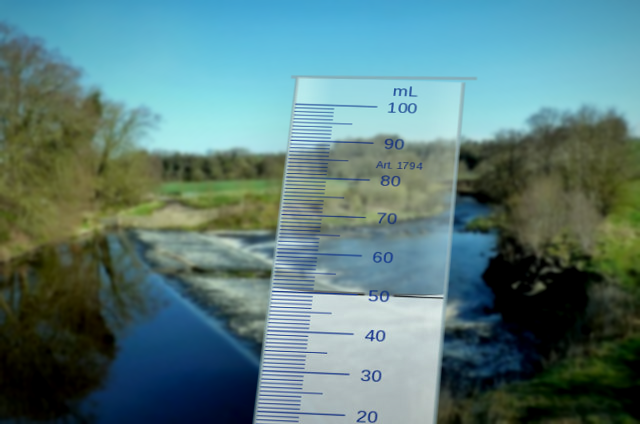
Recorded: 50 mL
